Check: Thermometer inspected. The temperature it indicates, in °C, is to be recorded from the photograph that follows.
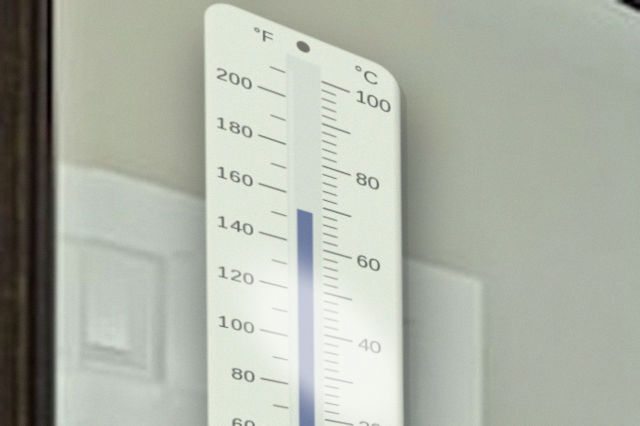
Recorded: 68 °C
